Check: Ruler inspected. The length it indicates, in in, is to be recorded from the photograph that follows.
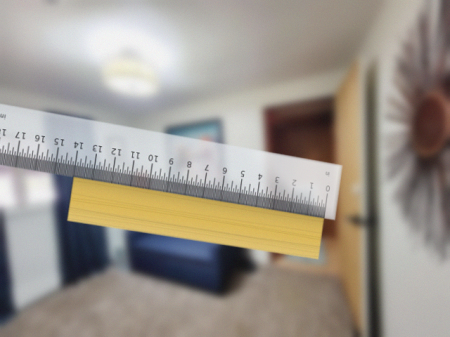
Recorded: 14 in
